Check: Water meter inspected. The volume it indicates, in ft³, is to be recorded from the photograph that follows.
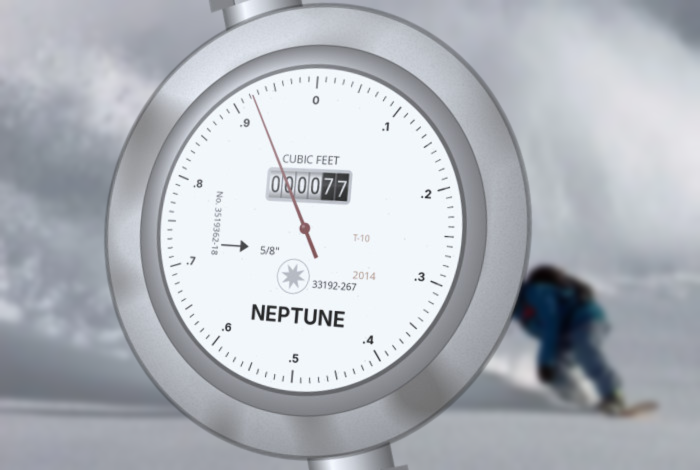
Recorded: 76.92 ft³
